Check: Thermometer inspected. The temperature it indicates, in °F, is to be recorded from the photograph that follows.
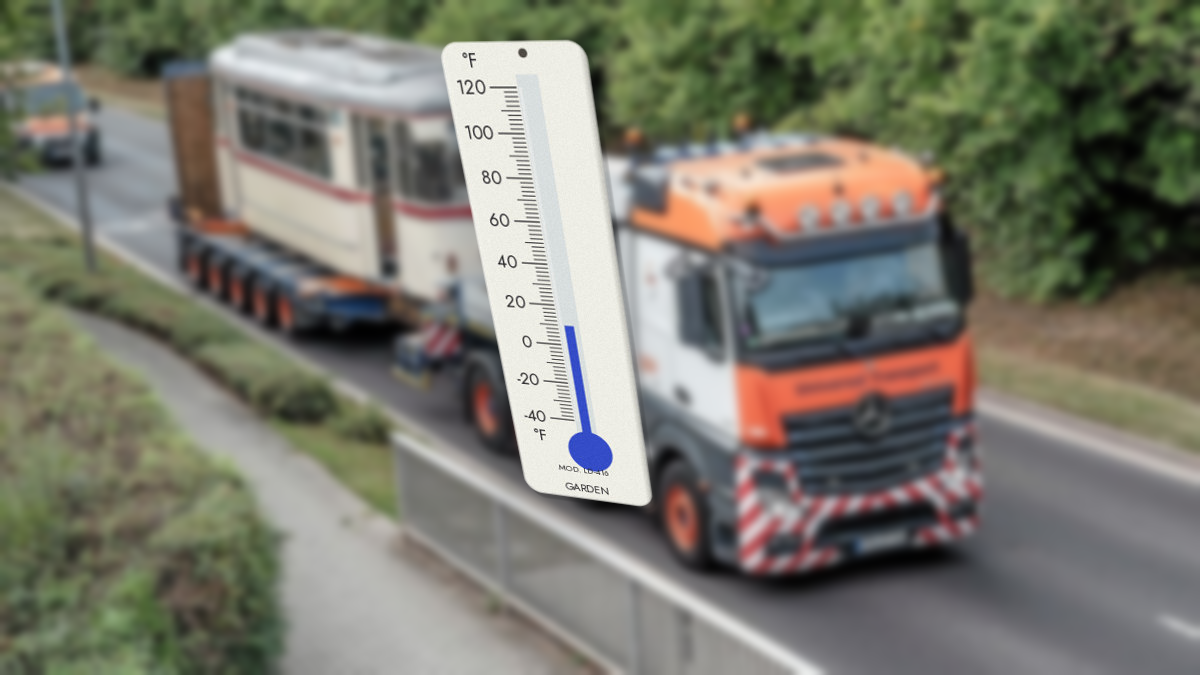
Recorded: 10 °F
